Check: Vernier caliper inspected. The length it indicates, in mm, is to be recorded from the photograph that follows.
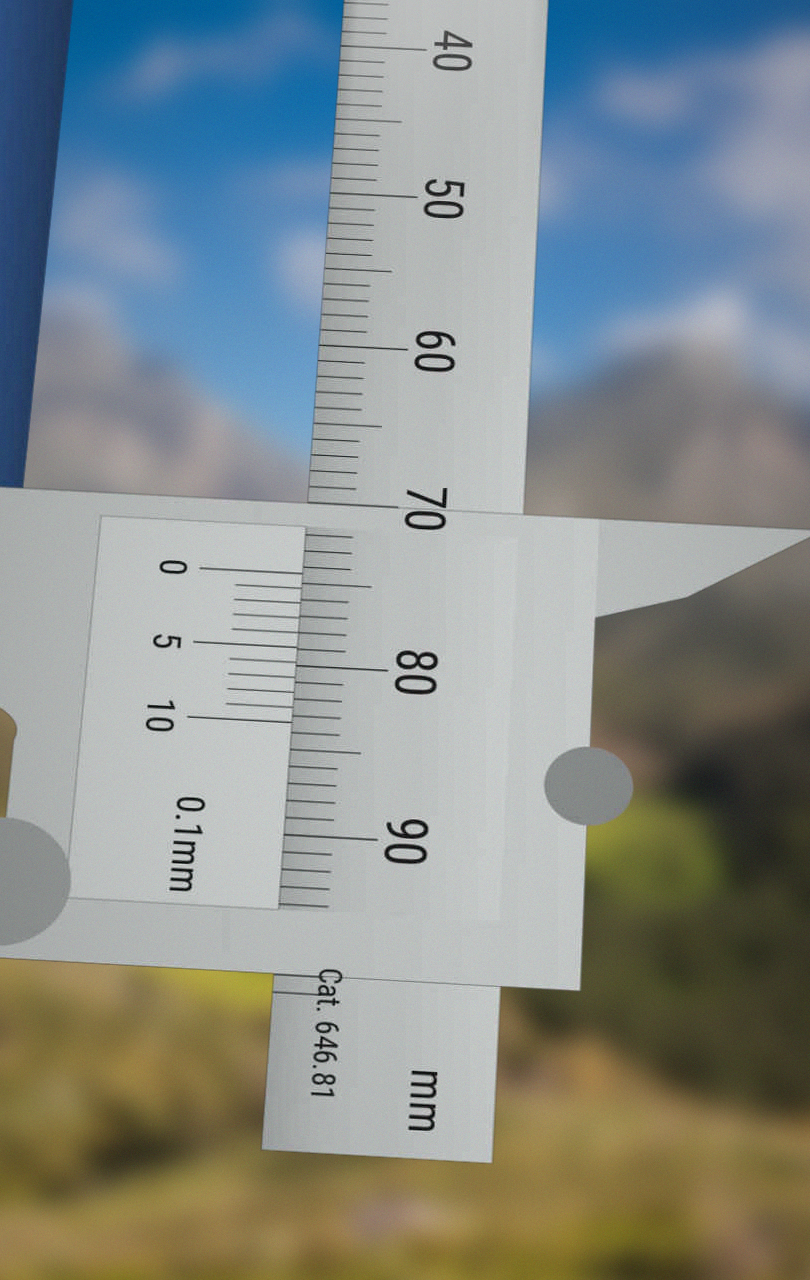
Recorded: 74.4 mm
